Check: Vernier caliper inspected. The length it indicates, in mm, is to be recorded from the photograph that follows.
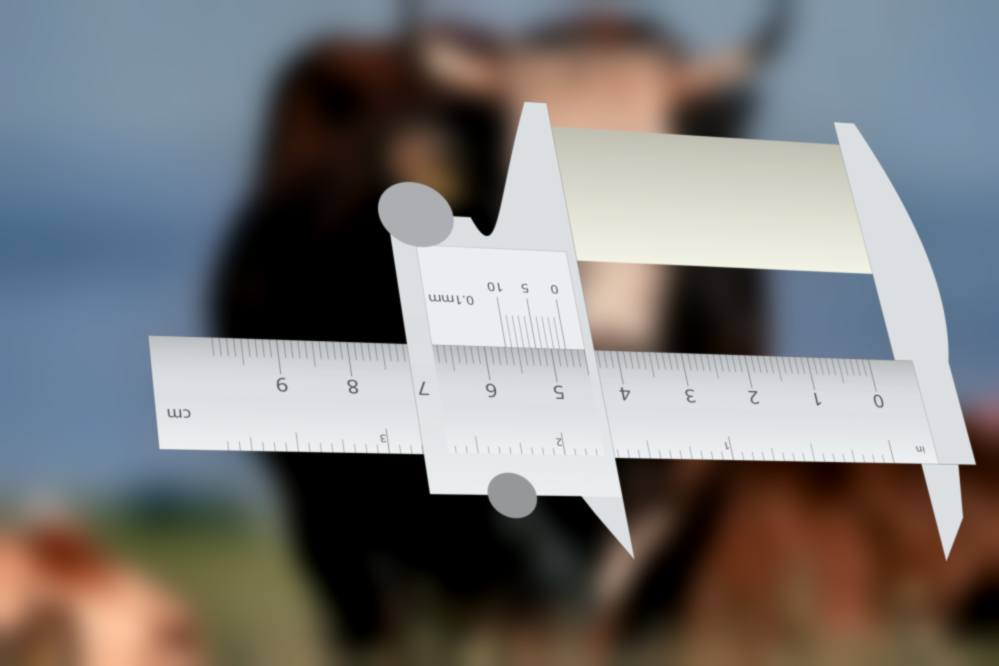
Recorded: 47.8 mm
